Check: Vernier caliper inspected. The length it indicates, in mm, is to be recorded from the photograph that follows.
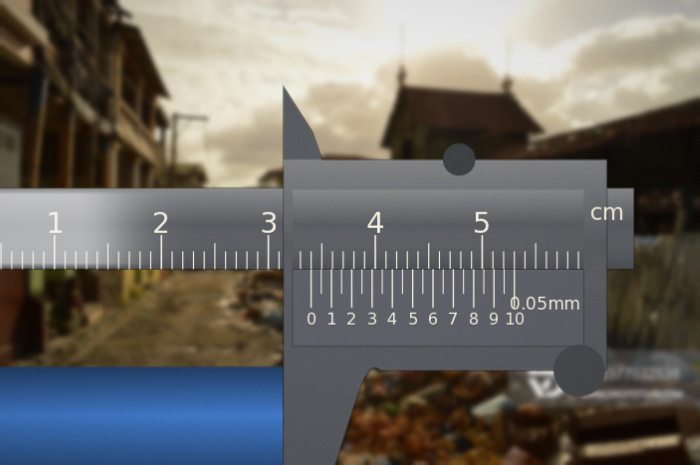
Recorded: 34.0 mm
